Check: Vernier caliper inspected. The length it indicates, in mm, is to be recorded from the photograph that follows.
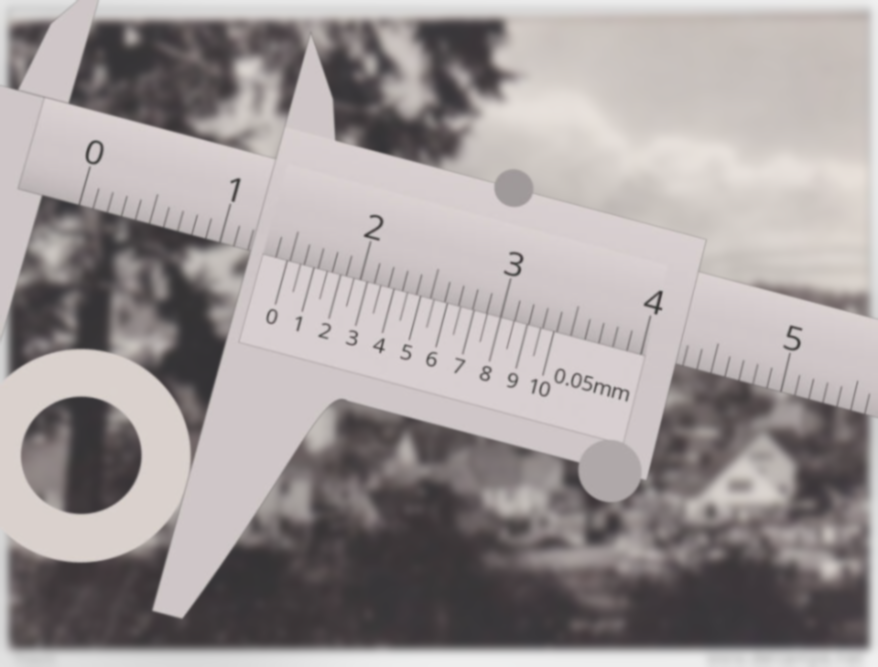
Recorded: 14.8 mm
